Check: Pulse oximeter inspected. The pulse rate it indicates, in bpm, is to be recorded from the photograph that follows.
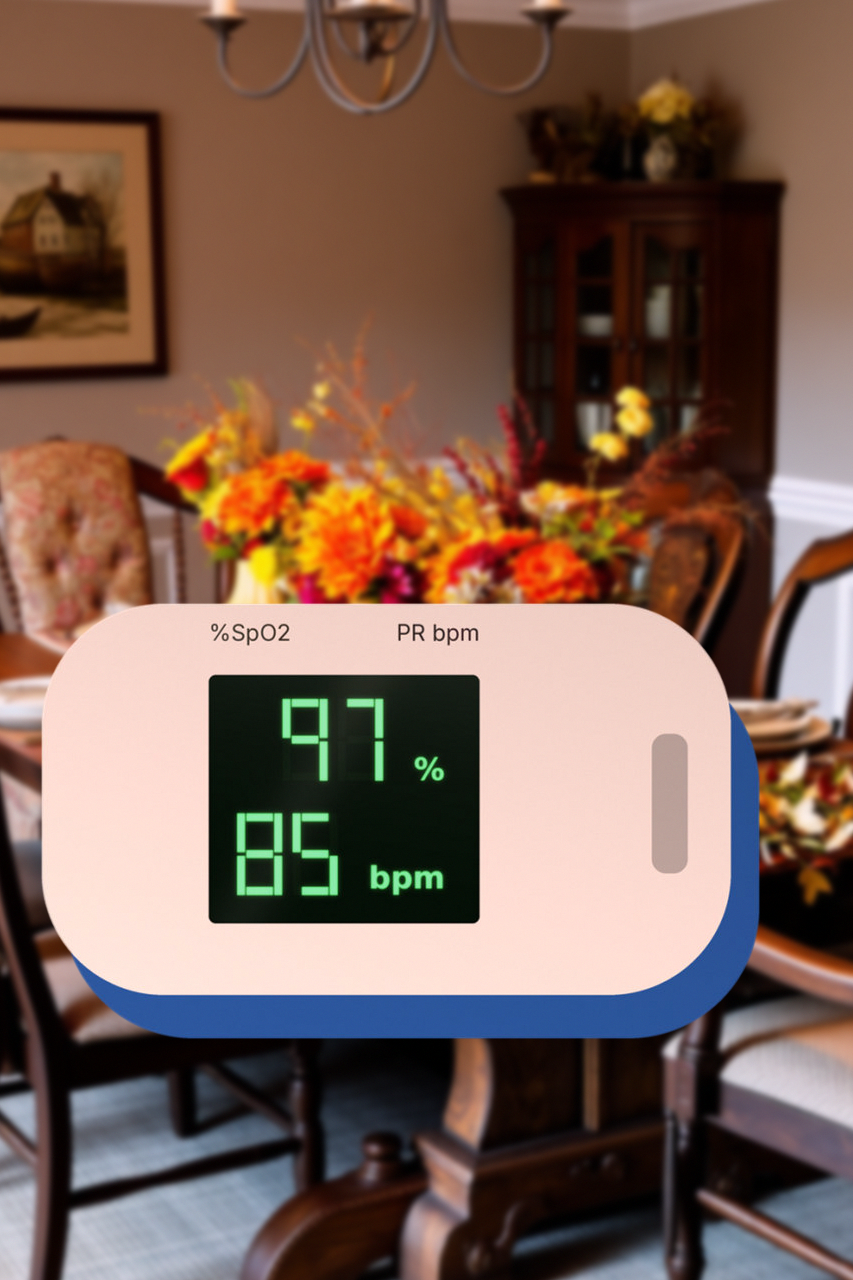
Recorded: 85 bpm
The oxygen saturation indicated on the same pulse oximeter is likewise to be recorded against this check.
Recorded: 97 %
